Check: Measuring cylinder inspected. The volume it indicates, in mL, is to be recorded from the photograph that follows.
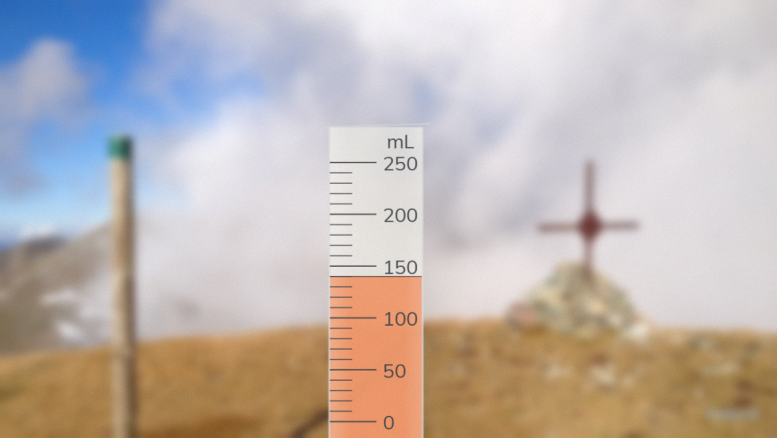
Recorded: 140 mL
